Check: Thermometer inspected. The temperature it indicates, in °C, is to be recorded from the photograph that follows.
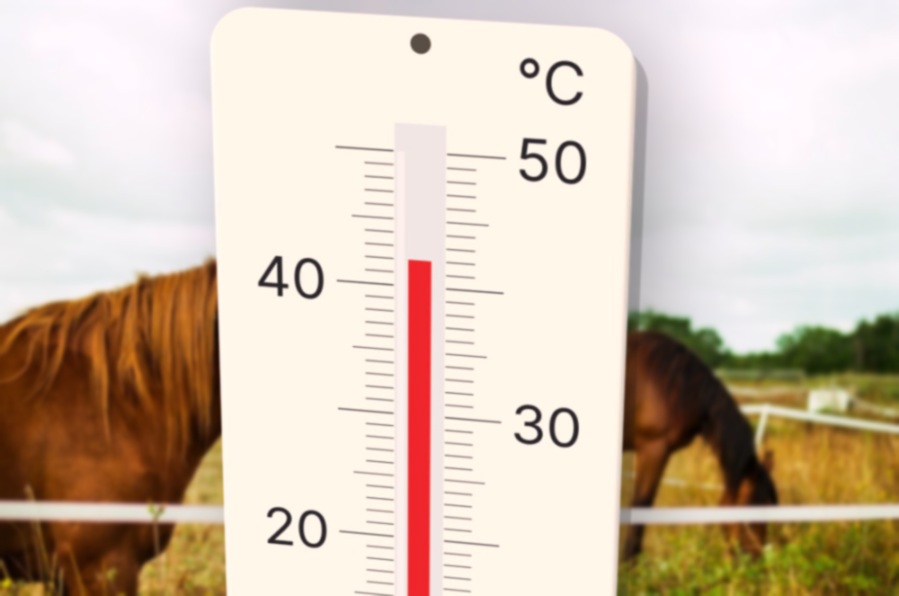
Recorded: 42 °C
